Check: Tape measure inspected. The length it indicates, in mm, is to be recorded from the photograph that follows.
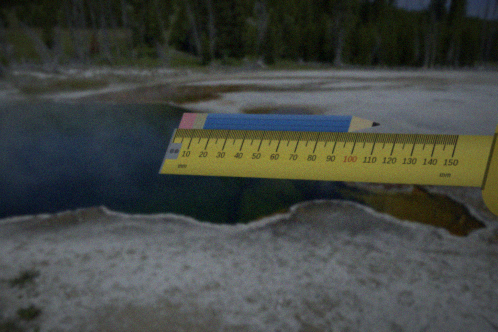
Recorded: 110 mm
